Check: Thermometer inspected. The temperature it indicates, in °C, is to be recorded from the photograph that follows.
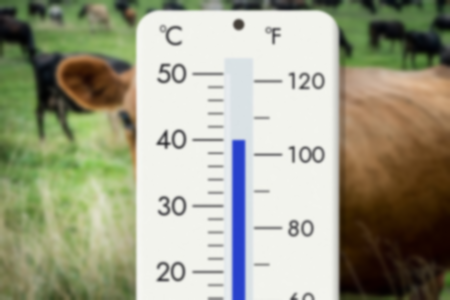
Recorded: 40 °C
